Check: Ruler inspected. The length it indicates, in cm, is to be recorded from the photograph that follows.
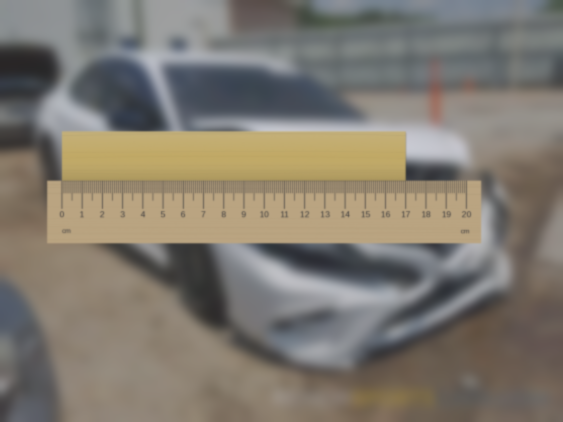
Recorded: 17 cm
